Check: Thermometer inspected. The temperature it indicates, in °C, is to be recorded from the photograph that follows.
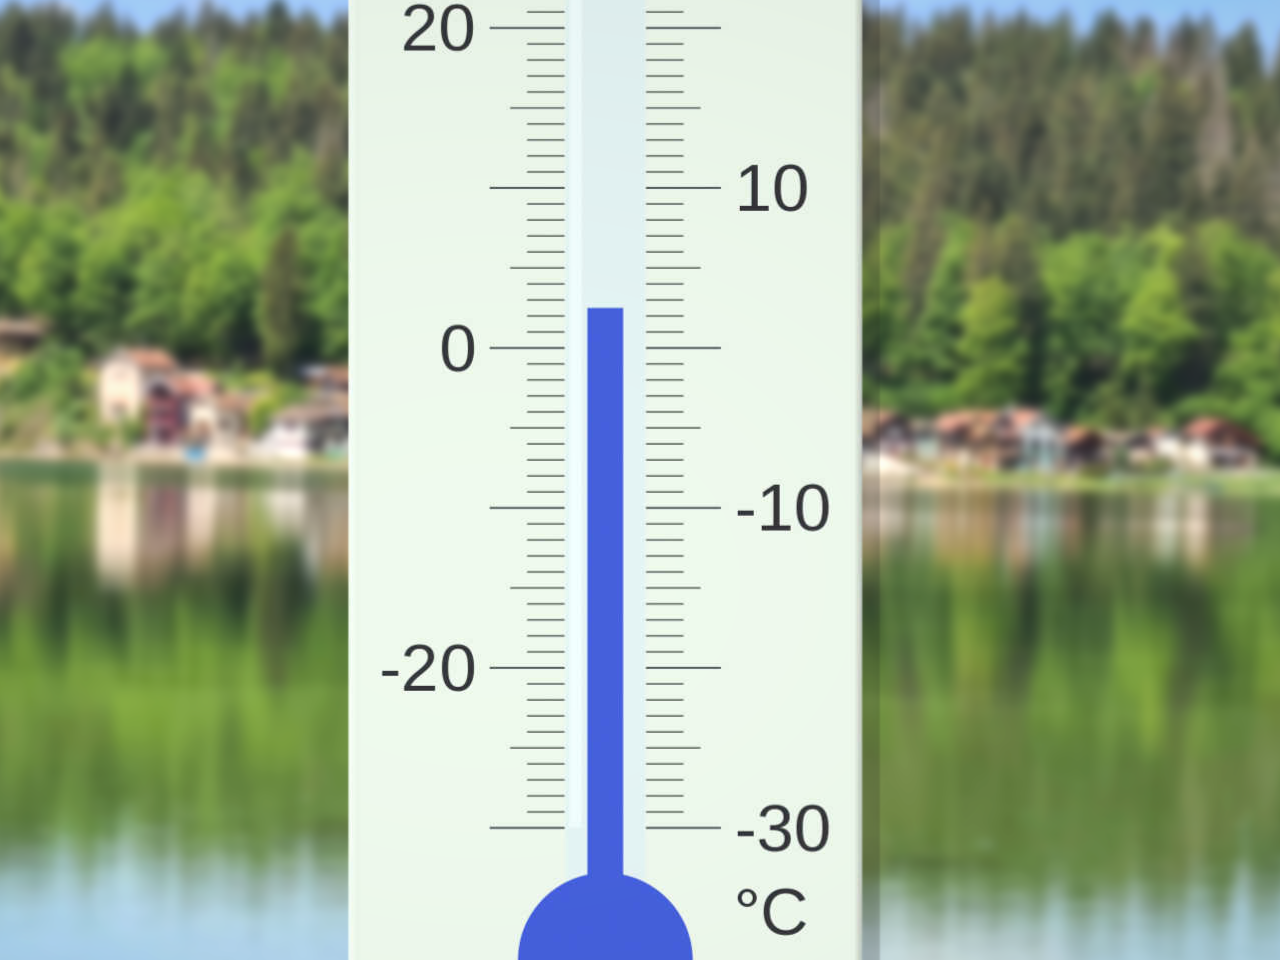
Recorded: 2.5 °C
